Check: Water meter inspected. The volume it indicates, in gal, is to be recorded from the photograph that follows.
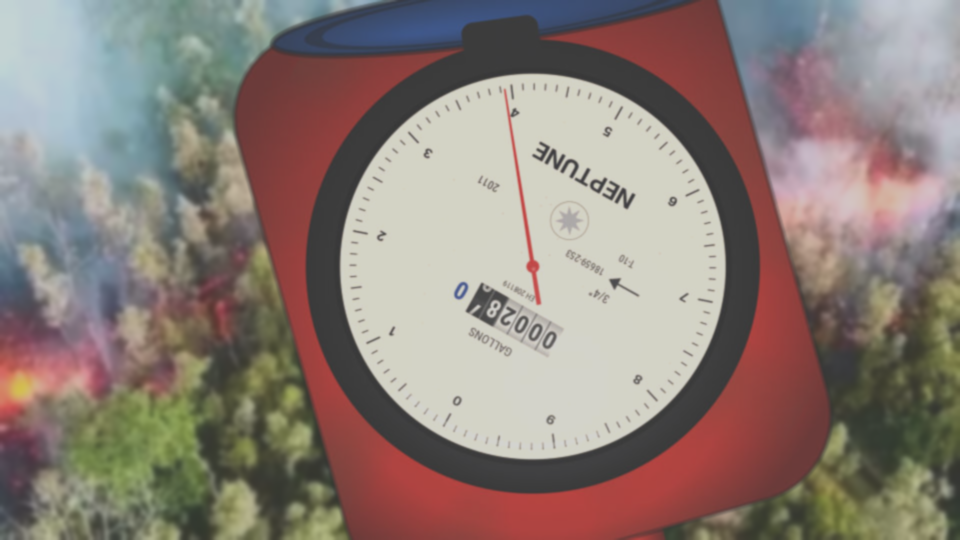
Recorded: 2873.9 gal
